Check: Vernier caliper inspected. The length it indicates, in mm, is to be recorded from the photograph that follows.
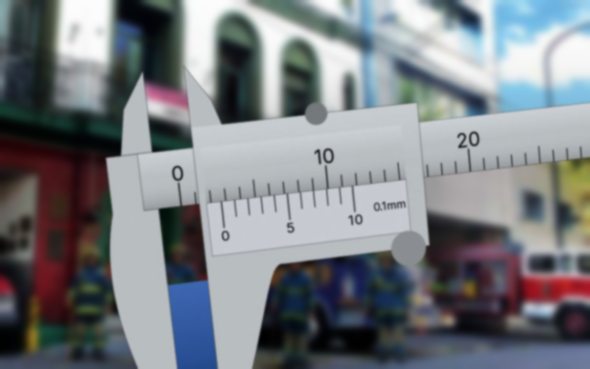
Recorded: 2.7 mm
